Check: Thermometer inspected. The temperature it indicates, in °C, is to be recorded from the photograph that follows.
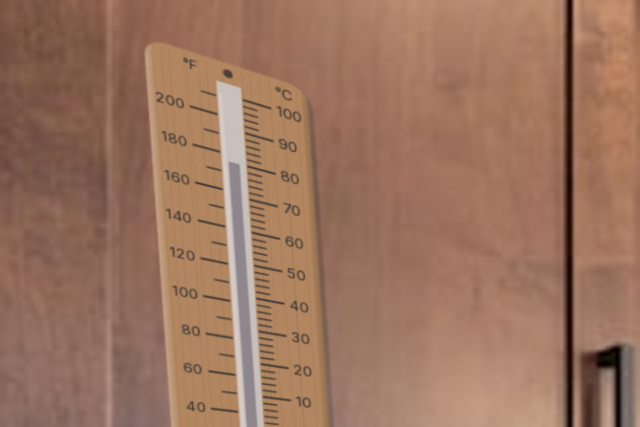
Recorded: 80 °C
